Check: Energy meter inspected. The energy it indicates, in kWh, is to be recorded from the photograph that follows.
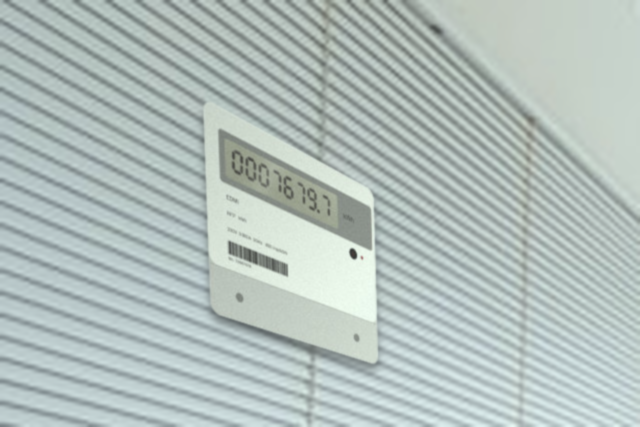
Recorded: 7679.7 kWh
